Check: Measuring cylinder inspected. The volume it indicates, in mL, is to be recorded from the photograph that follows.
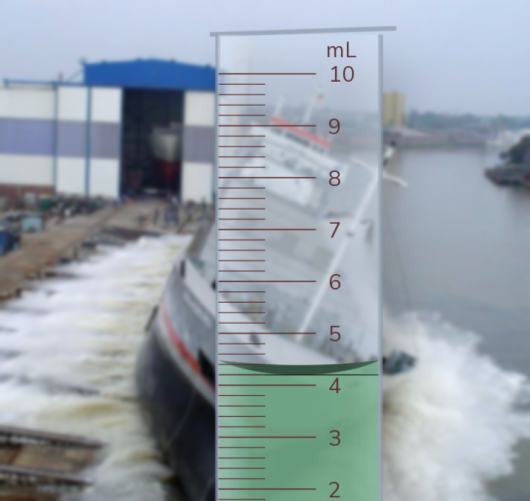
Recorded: 4.2 mL
